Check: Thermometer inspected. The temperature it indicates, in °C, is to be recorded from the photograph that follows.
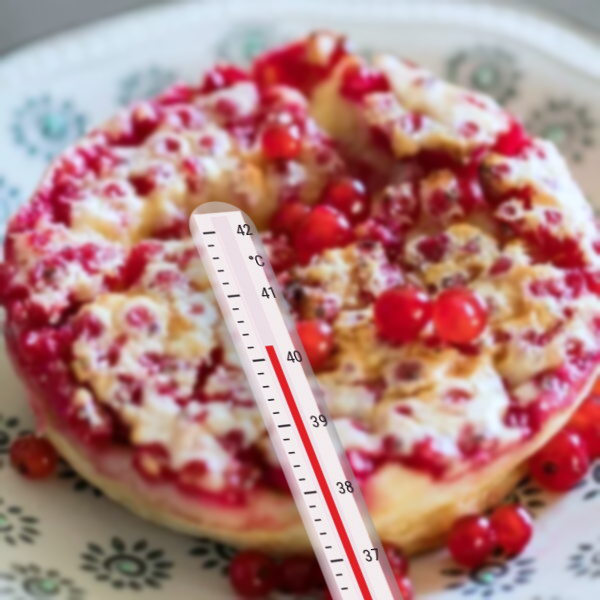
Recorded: 40.2 °C
